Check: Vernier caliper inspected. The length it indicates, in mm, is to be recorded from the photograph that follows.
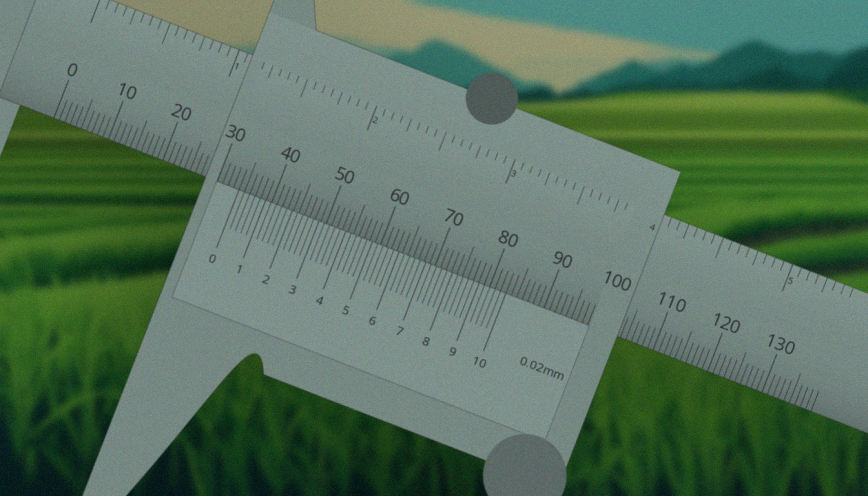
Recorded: 34.0 mm
